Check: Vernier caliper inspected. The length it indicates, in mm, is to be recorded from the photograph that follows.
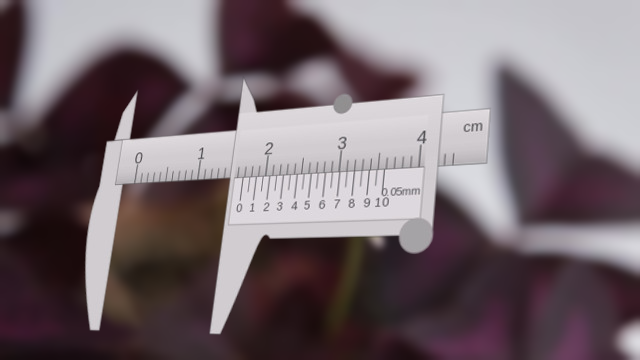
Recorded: 16.8 mm
